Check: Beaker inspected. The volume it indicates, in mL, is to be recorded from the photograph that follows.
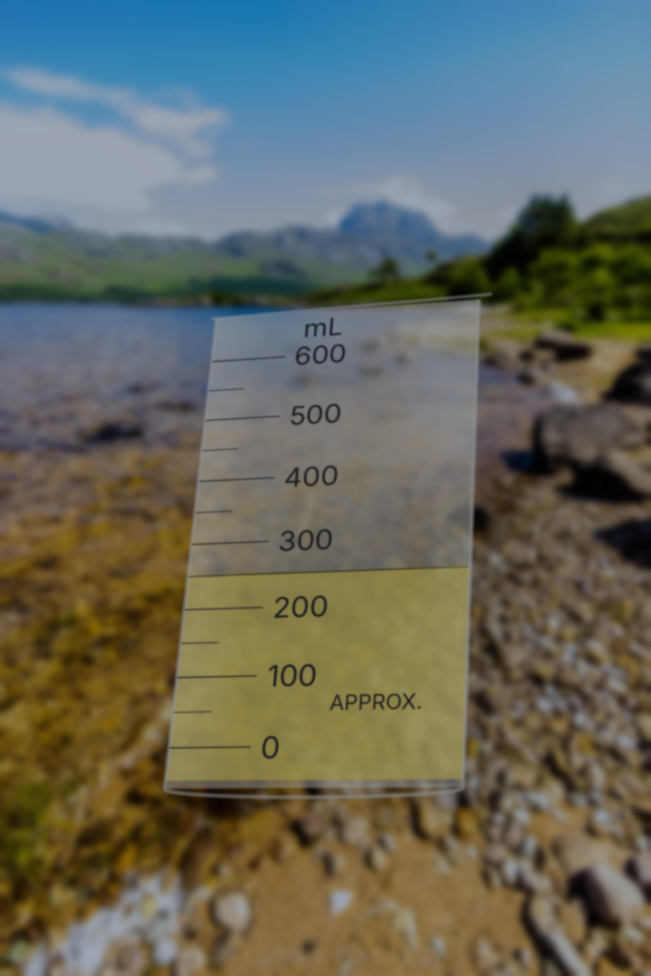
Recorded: 250 mL
